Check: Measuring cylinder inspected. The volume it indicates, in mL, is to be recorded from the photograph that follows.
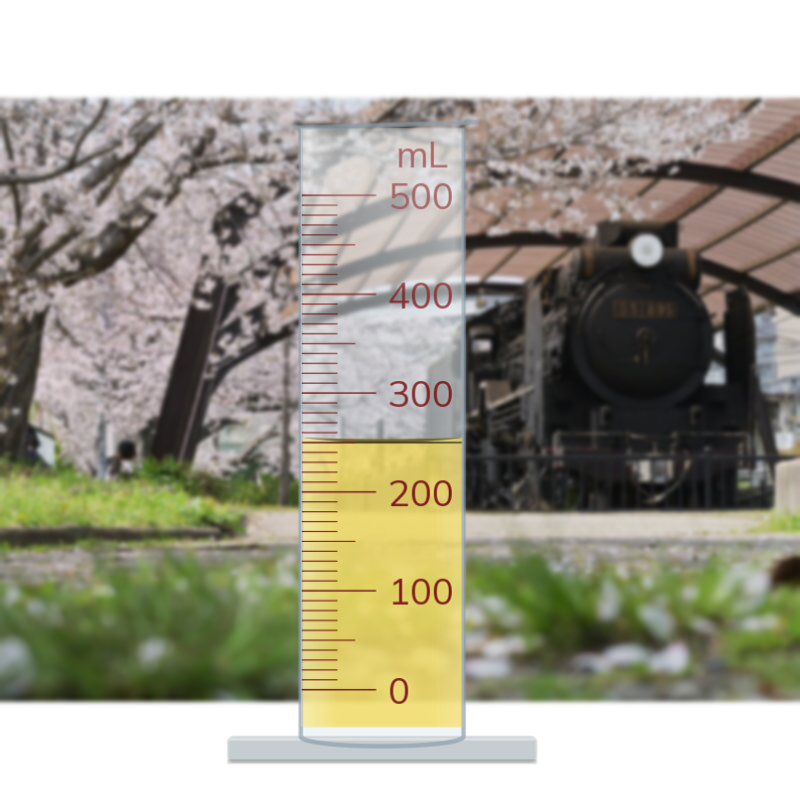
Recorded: 250 mL
